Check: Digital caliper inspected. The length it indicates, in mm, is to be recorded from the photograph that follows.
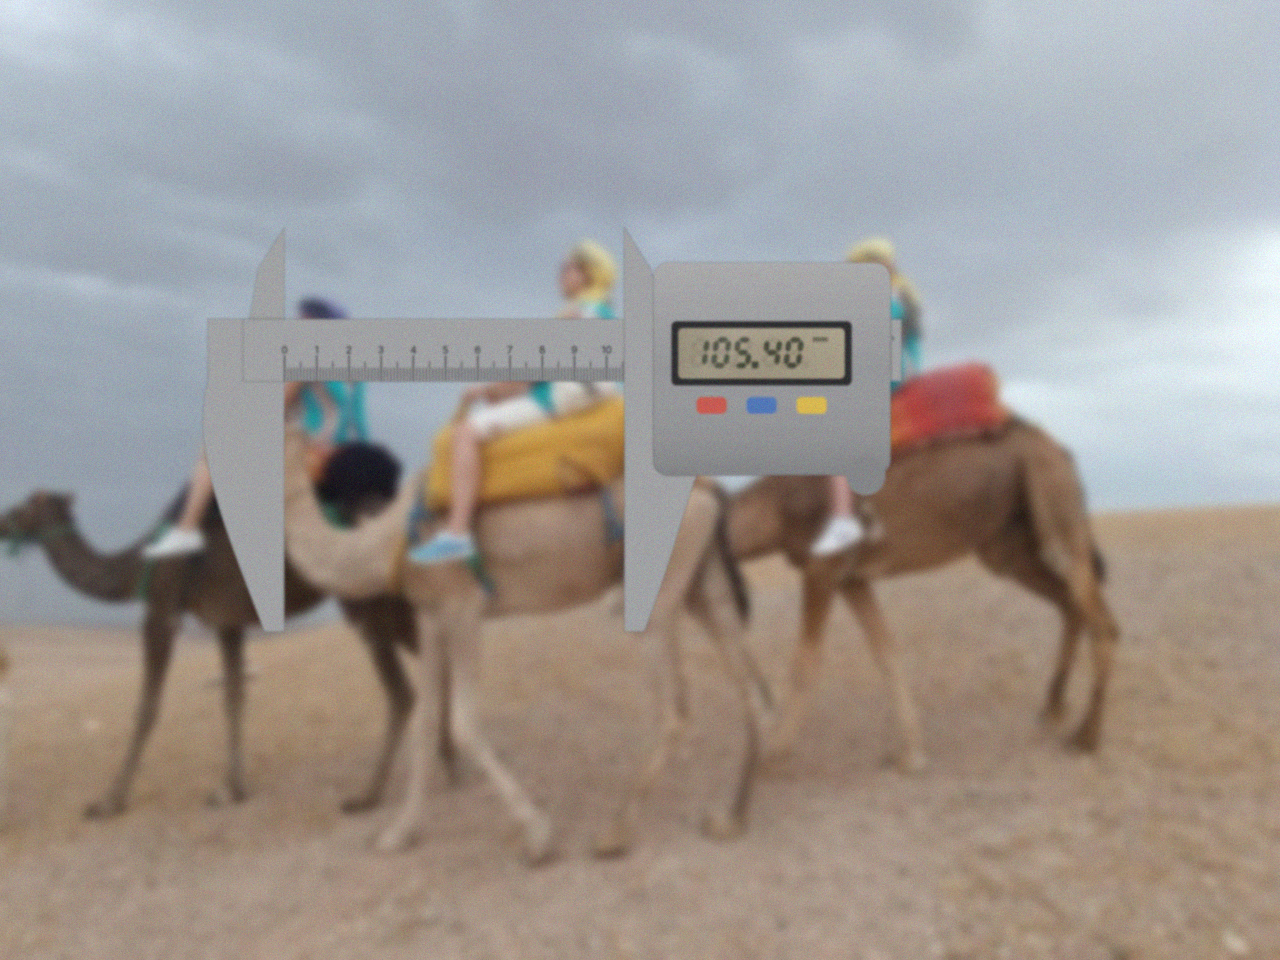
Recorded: 105.40 mm
